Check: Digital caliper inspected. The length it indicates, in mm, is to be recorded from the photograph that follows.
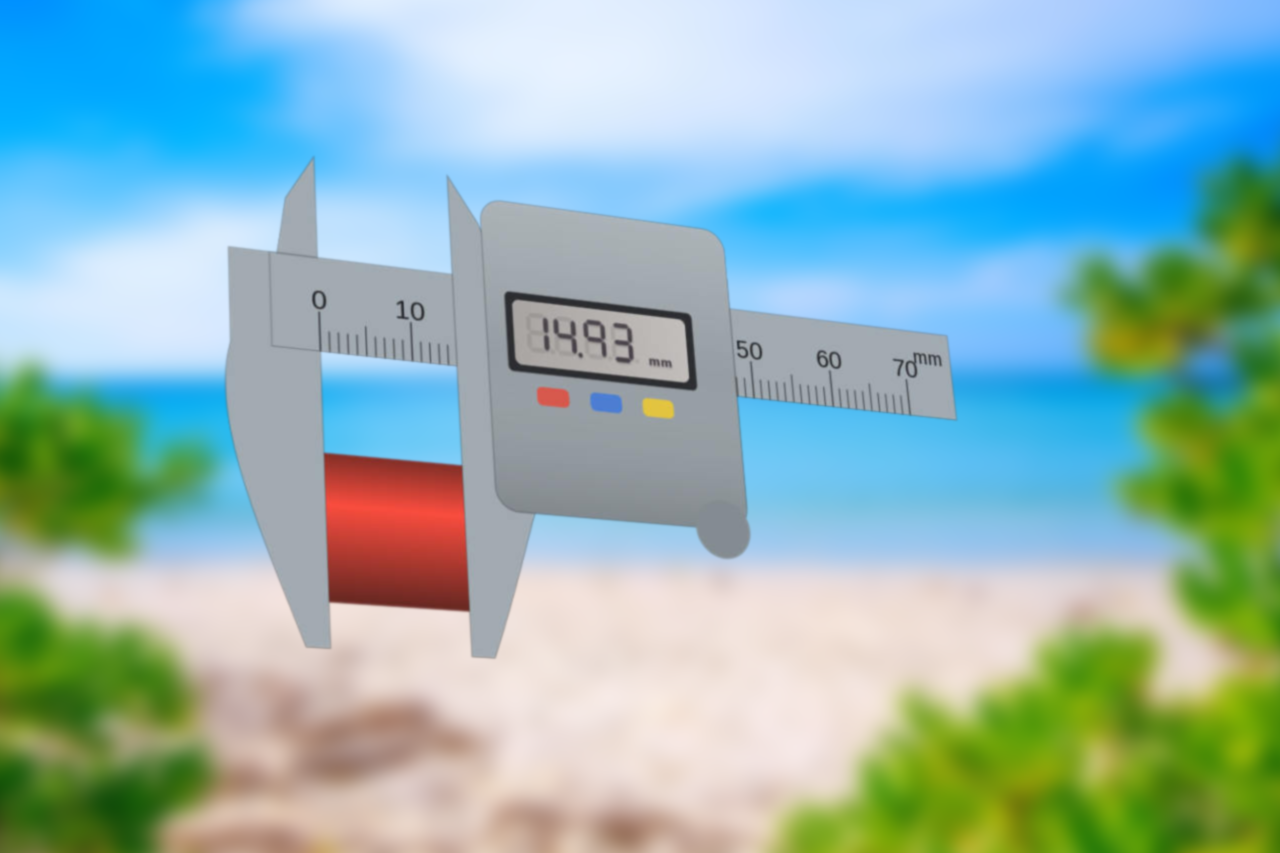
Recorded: 14.93 mm
